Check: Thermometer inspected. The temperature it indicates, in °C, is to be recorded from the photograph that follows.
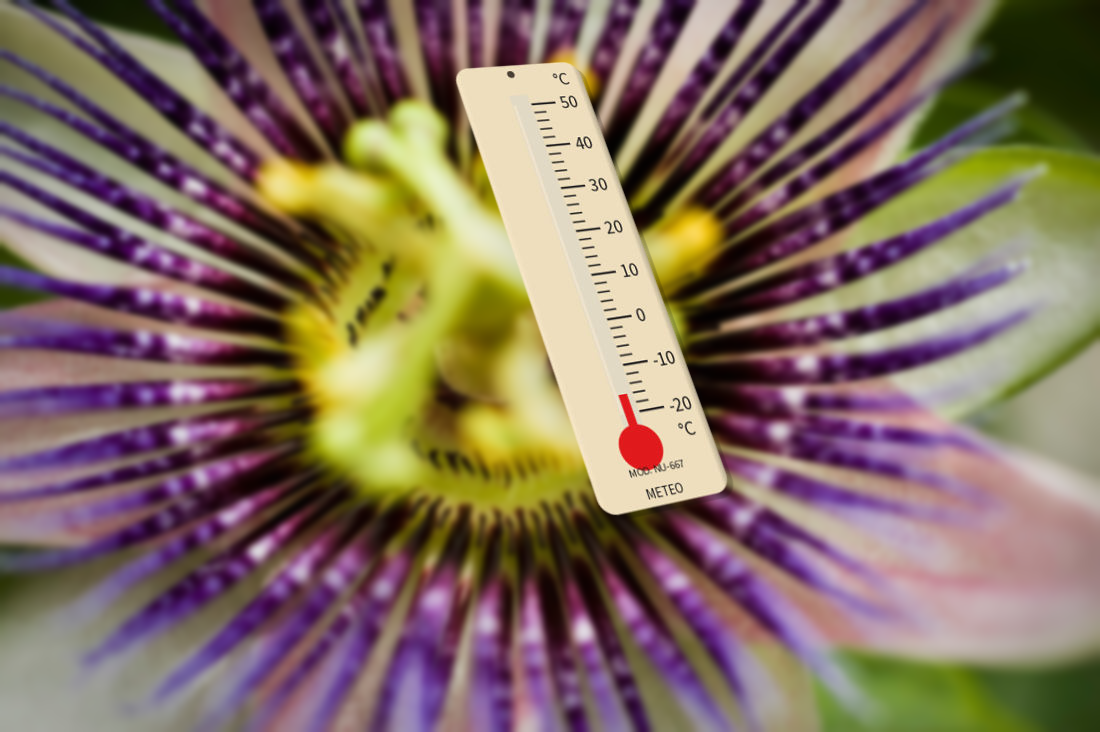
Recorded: -16 °C
